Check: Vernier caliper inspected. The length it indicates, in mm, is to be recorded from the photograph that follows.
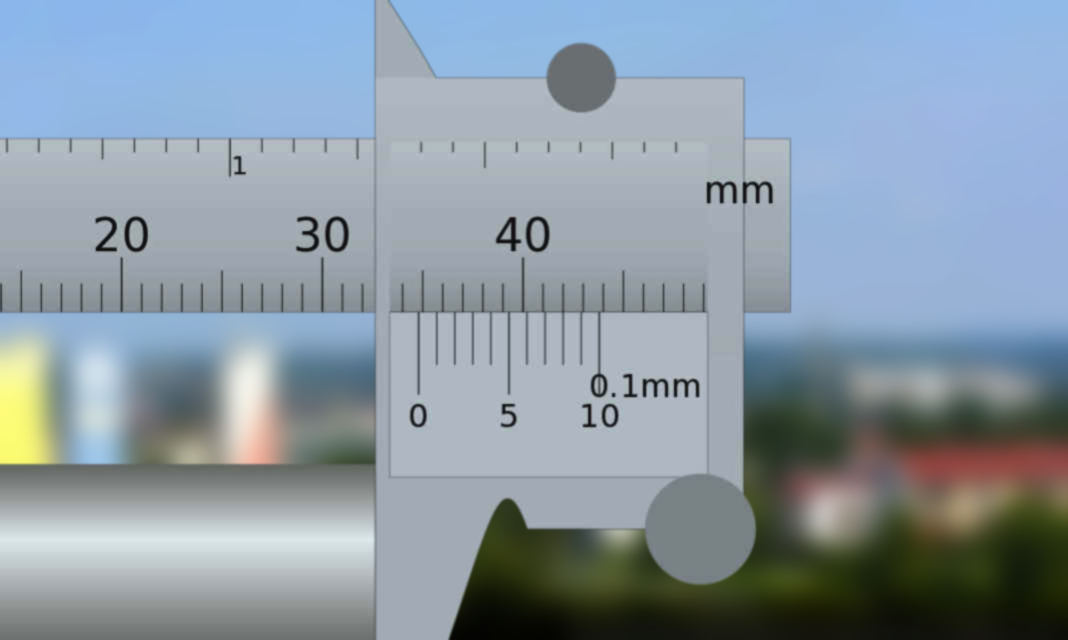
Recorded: 34.8 mm
